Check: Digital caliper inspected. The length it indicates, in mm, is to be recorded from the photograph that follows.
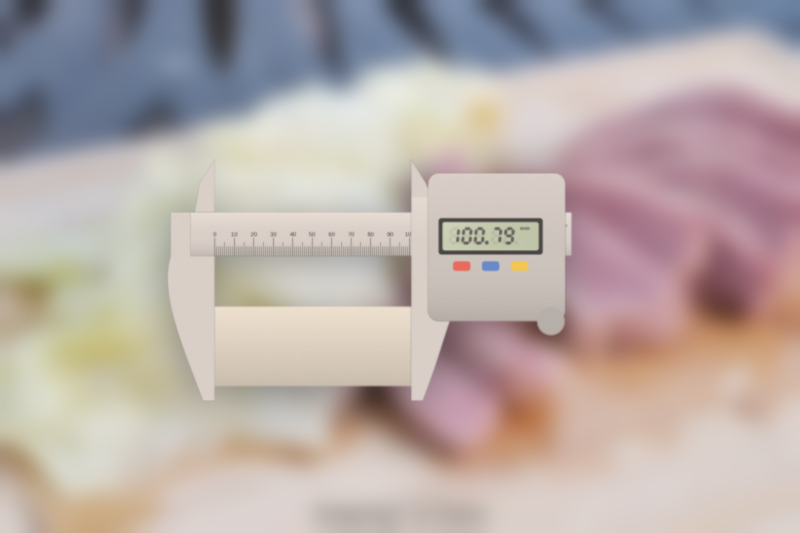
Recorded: 100.79 mm
